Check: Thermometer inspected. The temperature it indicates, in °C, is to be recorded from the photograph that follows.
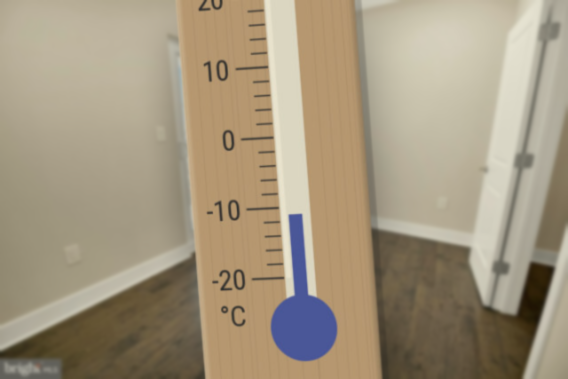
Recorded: -11 °C
